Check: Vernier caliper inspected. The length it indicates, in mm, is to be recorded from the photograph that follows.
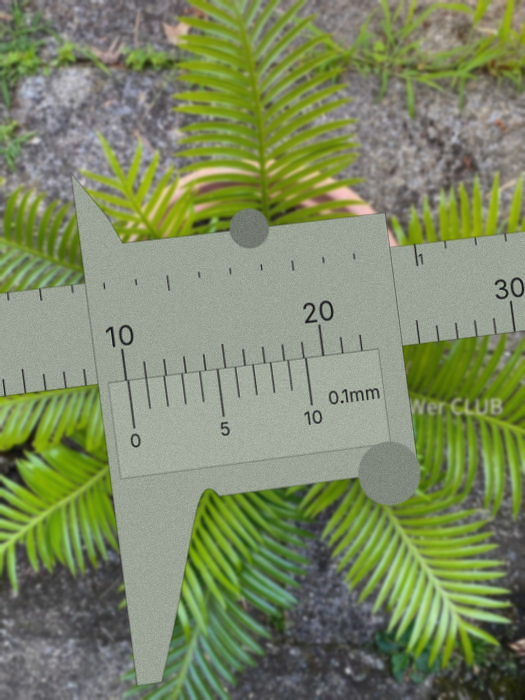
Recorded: 10.1 mm
